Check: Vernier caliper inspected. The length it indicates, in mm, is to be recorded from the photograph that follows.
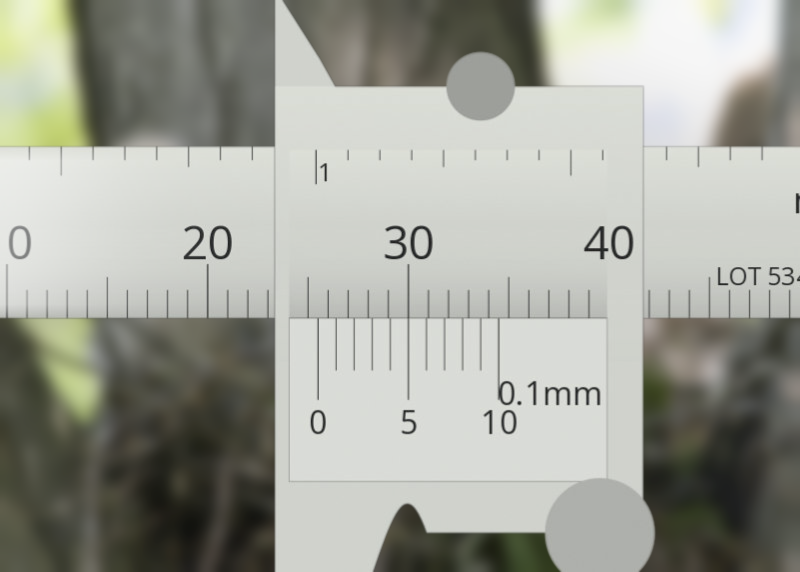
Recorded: 25.5 mm
